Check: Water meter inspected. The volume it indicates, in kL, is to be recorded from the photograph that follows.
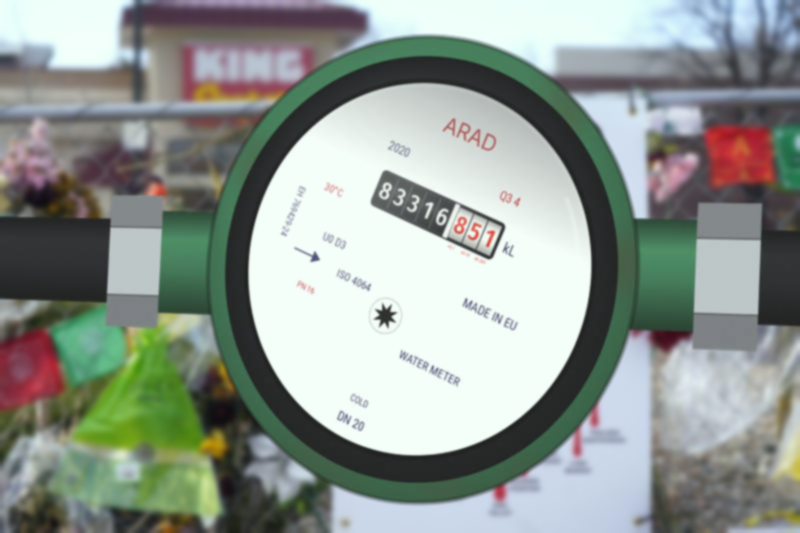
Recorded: 83316.851 kL
